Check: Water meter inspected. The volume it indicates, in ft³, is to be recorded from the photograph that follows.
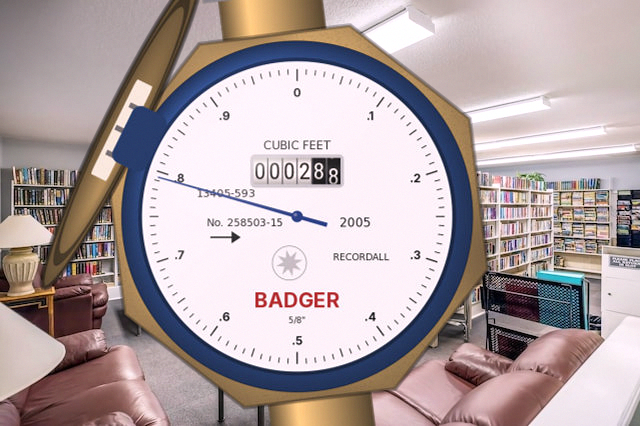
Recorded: 287.79 ft³
